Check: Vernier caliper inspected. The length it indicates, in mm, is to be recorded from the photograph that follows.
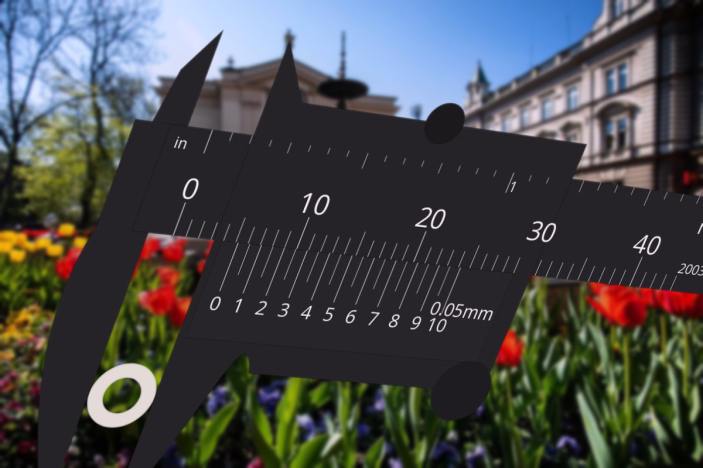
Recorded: 5.2 mm
